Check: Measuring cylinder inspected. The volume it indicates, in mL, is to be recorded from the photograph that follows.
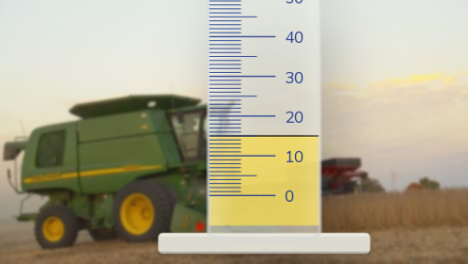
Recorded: 15 mL
